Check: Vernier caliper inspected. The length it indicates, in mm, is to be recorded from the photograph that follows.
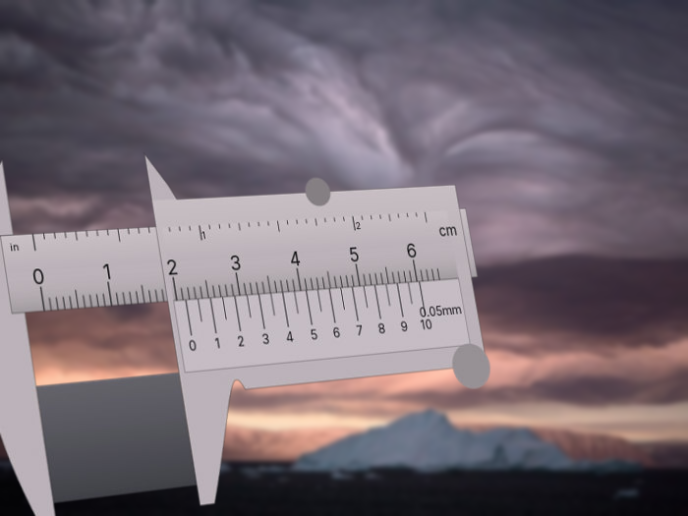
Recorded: 21.4 mm
